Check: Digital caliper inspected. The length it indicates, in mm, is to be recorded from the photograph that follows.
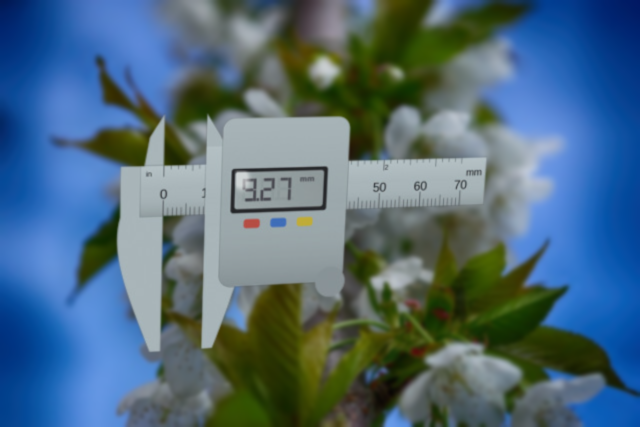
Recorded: 9.27 mm
